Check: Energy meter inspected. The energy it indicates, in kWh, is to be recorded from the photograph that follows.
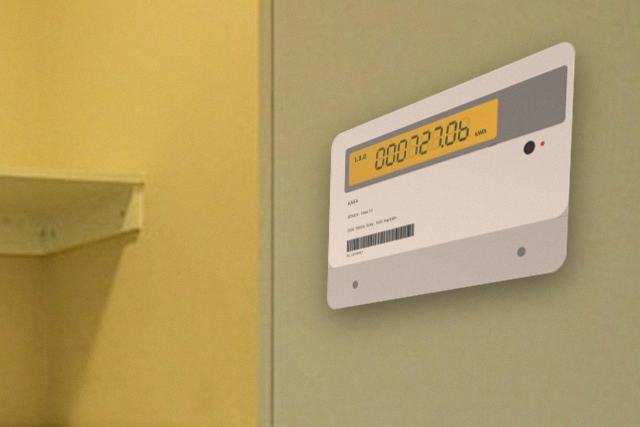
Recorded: 727.06 kWh
